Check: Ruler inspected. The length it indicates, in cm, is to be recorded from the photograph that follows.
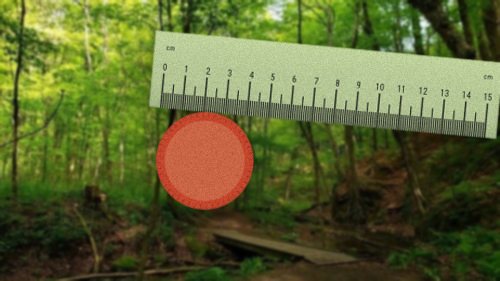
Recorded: 4.5 cm
